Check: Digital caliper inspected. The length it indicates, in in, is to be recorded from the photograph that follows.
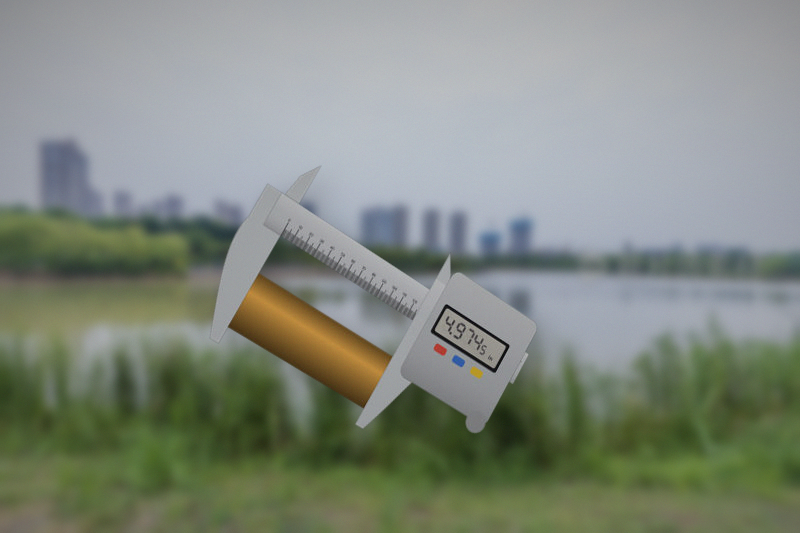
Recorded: 4.9745 in
